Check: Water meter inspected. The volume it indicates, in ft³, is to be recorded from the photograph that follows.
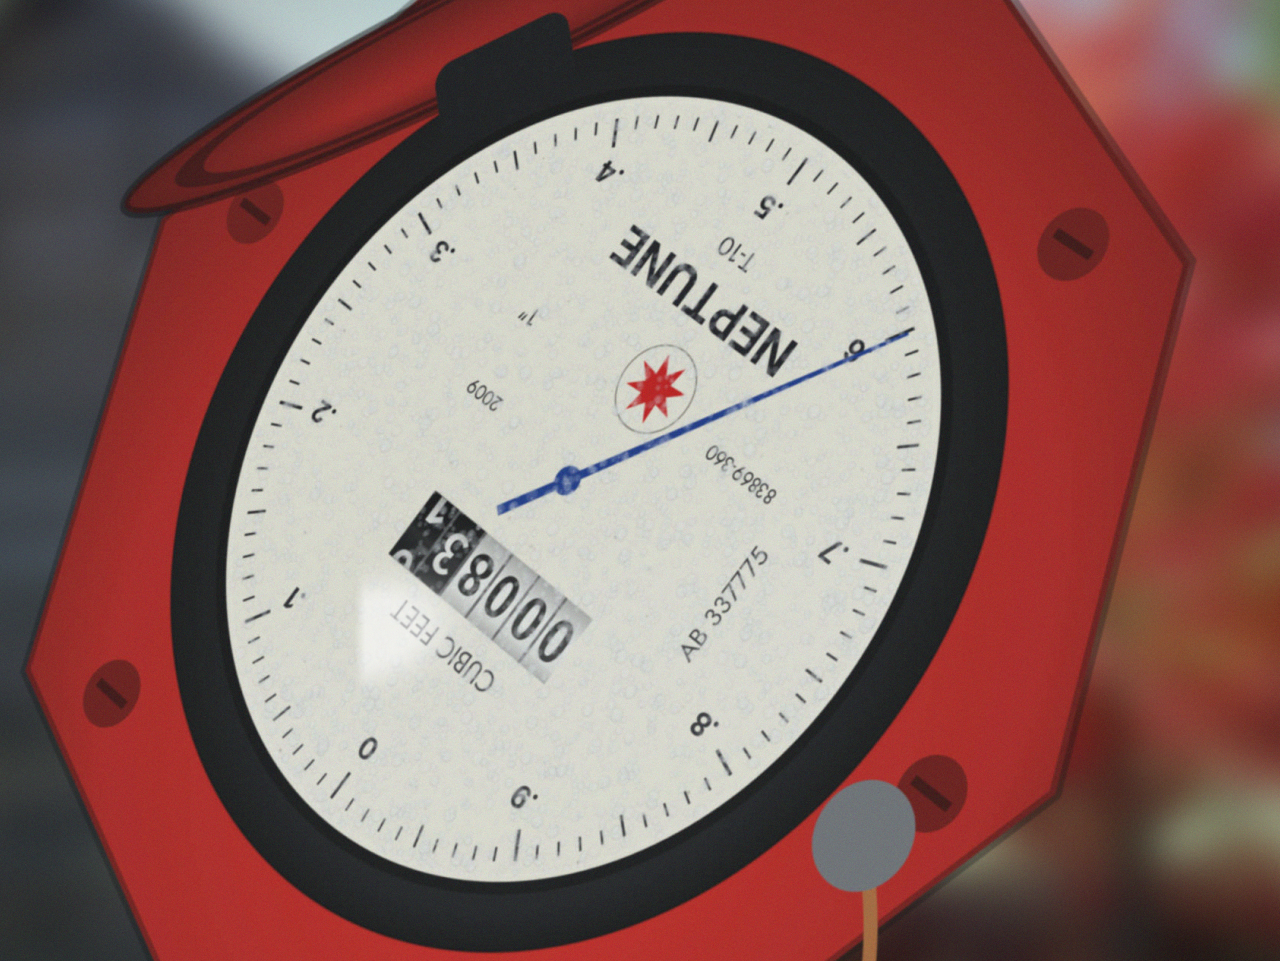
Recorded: 830.60 ft³
